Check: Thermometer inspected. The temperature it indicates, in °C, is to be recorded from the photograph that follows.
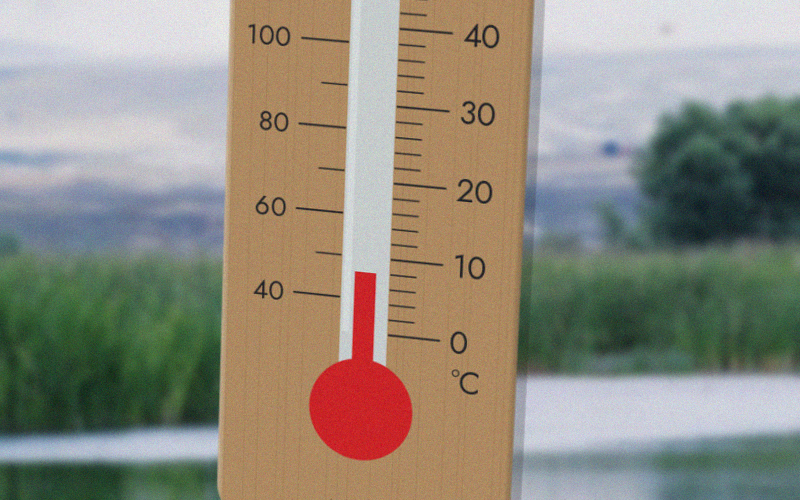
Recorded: 8 °C
